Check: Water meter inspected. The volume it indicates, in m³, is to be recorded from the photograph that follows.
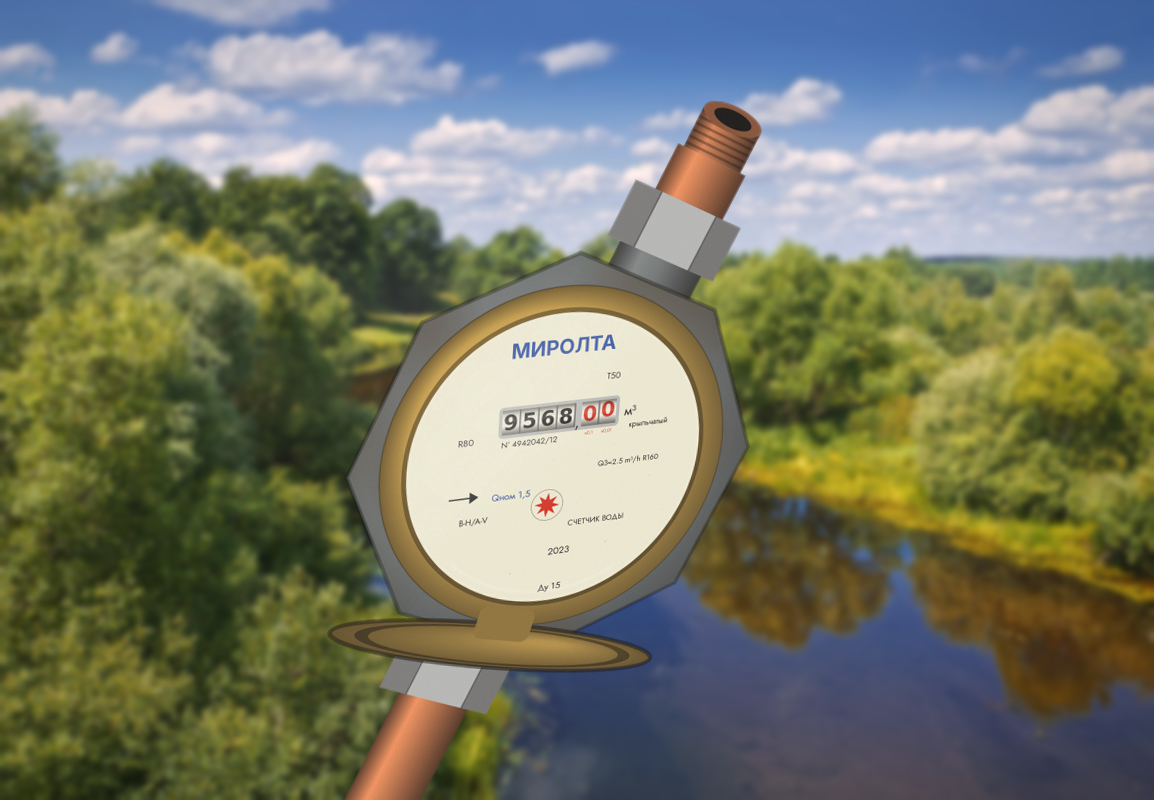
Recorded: 9568.00 m³
